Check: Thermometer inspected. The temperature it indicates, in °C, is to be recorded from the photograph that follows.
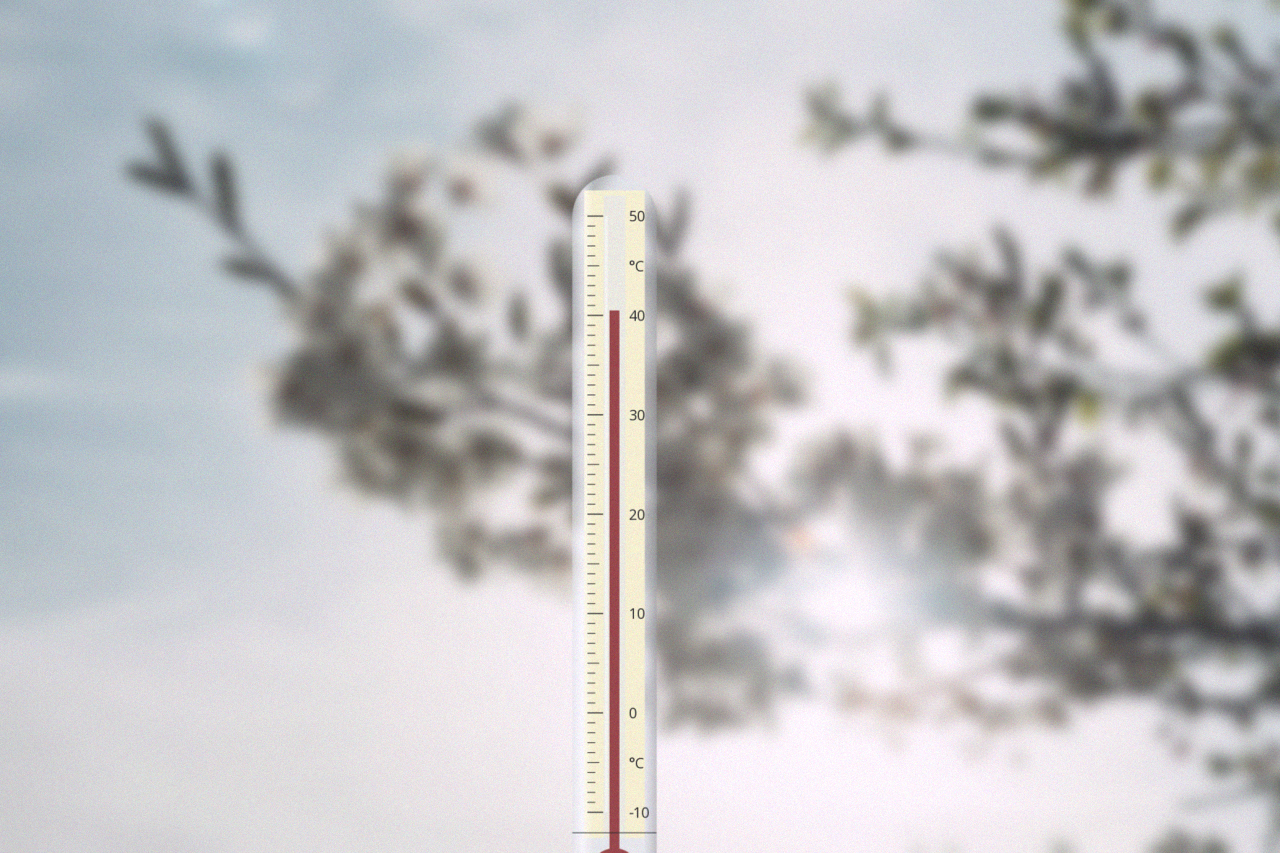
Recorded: 40.5 °C
